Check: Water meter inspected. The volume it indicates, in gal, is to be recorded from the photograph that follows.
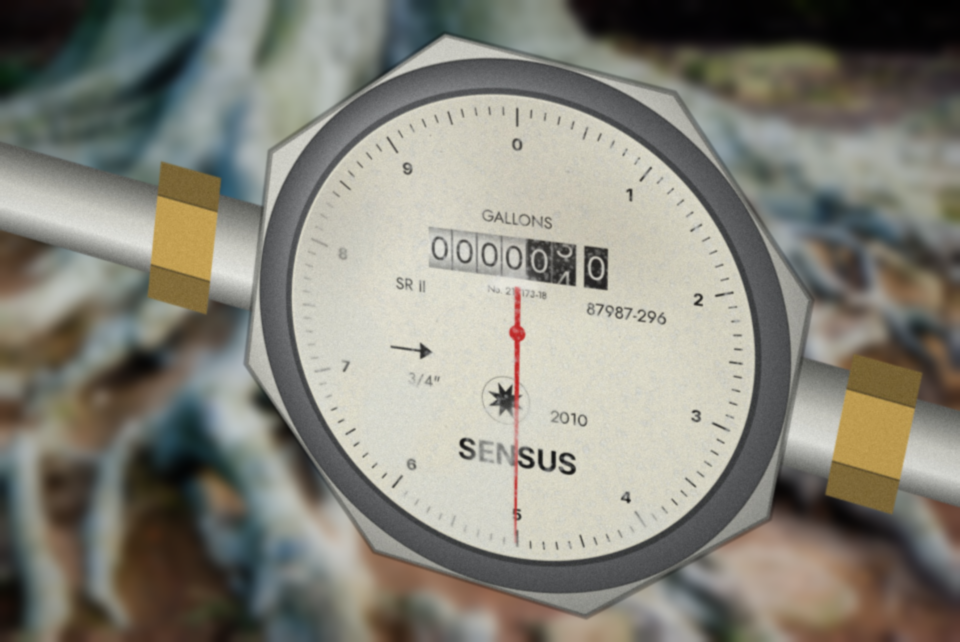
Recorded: 35.0 gal
